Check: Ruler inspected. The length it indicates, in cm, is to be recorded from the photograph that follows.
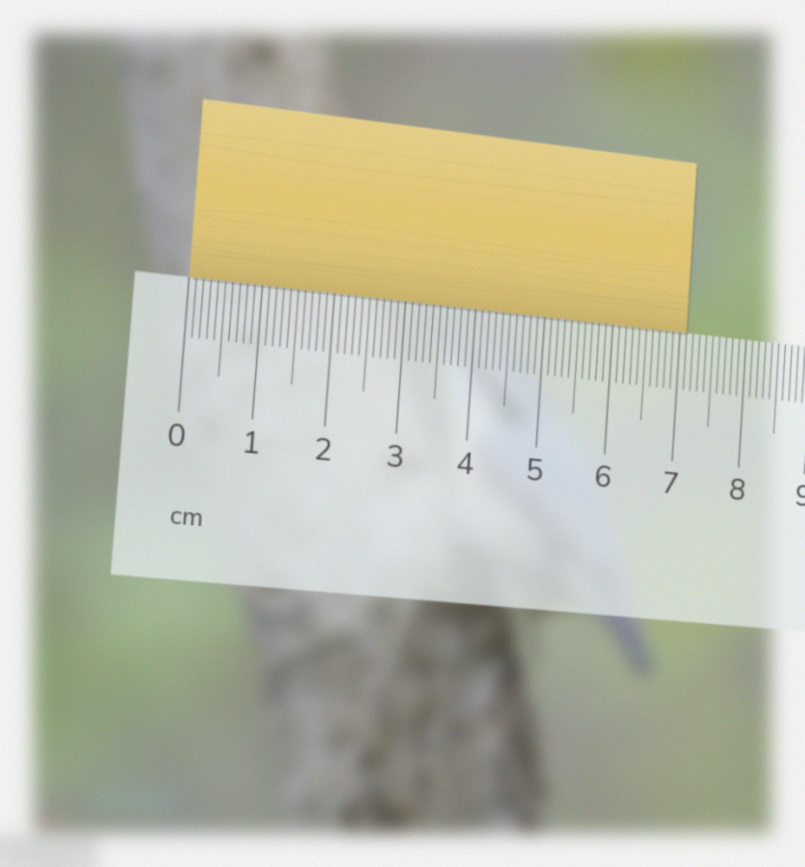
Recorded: 7.1 cm
